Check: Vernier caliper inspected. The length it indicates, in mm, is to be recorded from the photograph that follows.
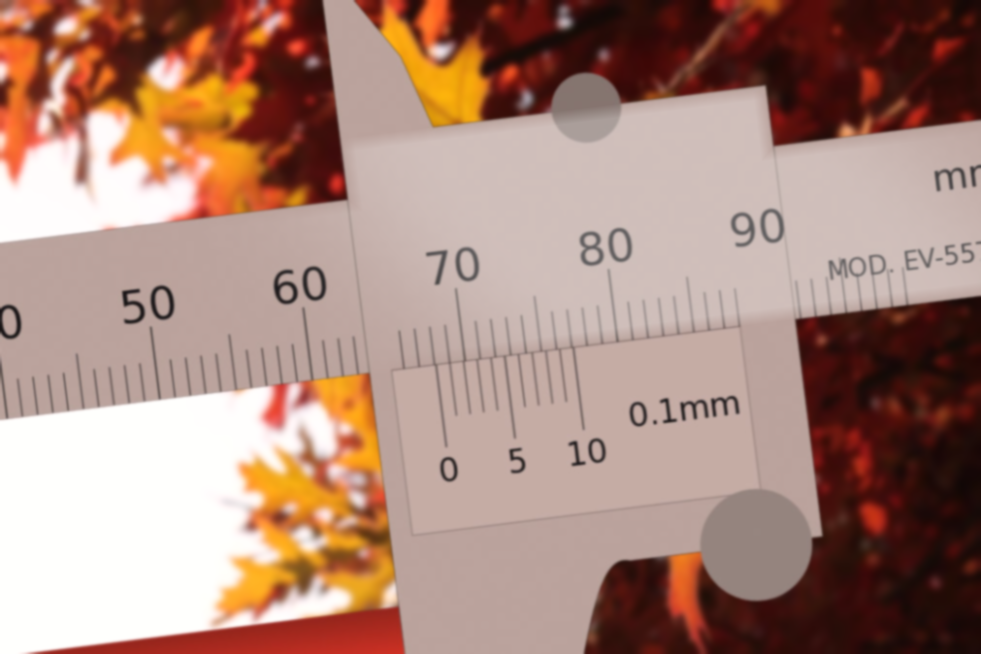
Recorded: 68.1 mm
